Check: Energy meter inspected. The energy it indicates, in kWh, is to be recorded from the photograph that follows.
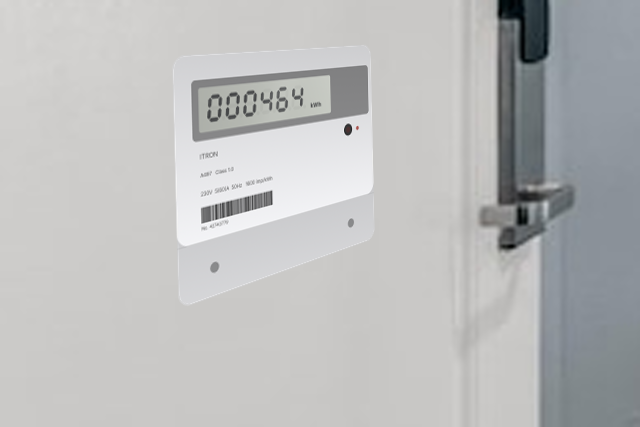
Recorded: 464 kWh
